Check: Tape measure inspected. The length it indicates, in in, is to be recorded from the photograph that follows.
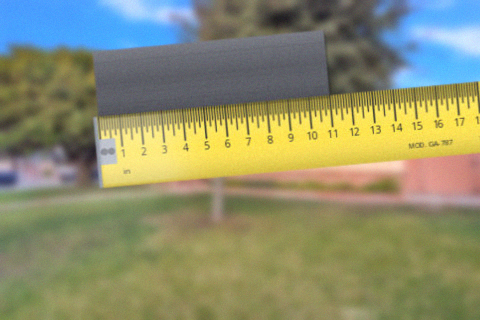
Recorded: 11 in
